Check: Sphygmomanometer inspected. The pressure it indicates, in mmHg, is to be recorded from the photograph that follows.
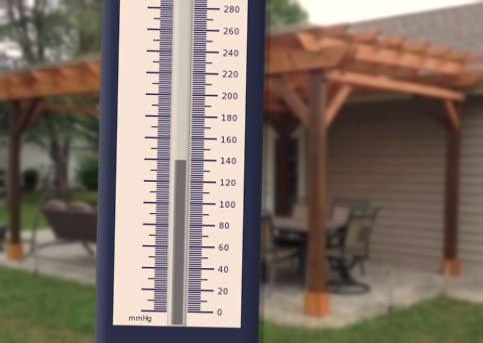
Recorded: 140 mmHg
